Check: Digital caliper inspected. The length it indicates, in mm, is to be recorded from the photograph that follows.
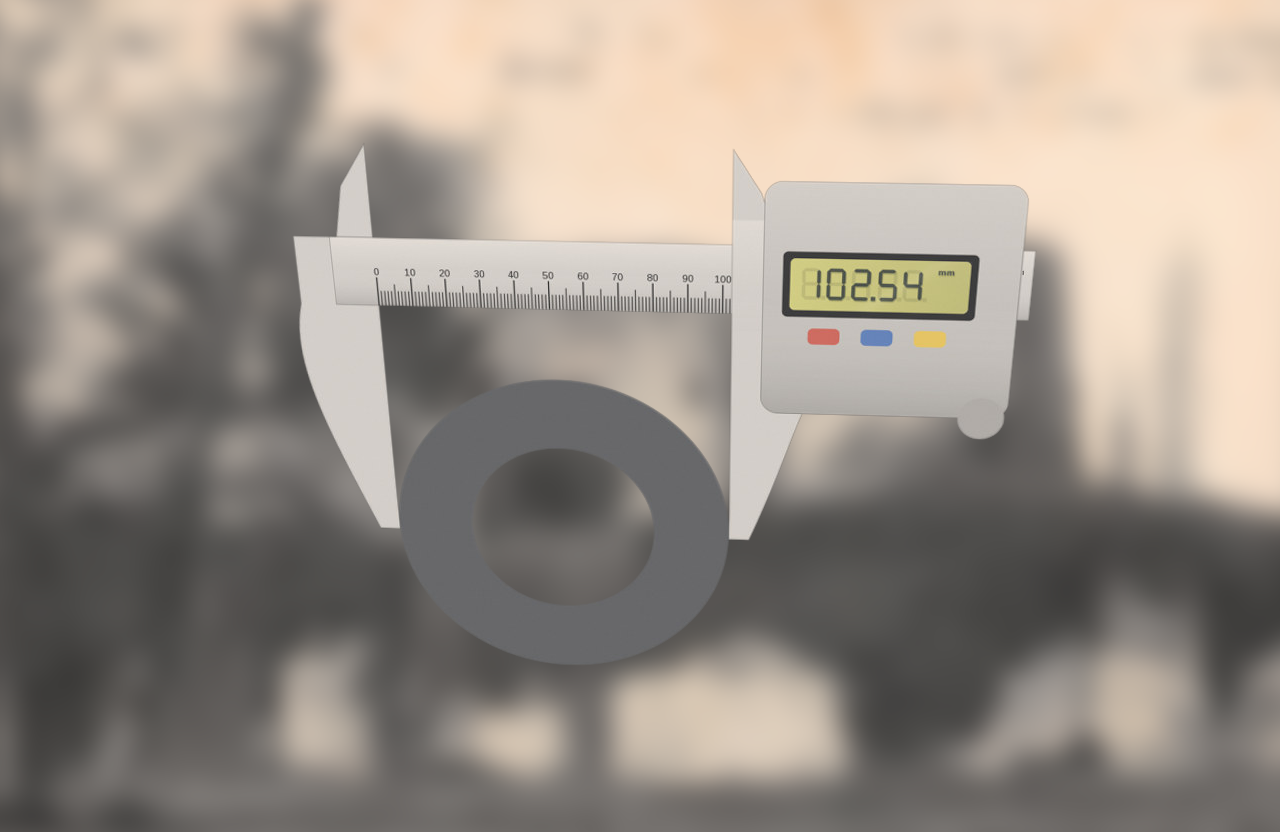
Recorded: 102.54 mm
